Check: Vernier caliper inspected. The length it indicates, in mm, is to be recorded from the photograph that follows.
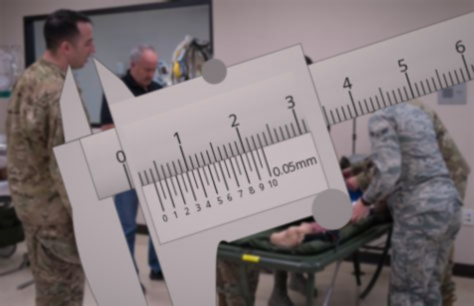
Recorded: 4.0 mm
